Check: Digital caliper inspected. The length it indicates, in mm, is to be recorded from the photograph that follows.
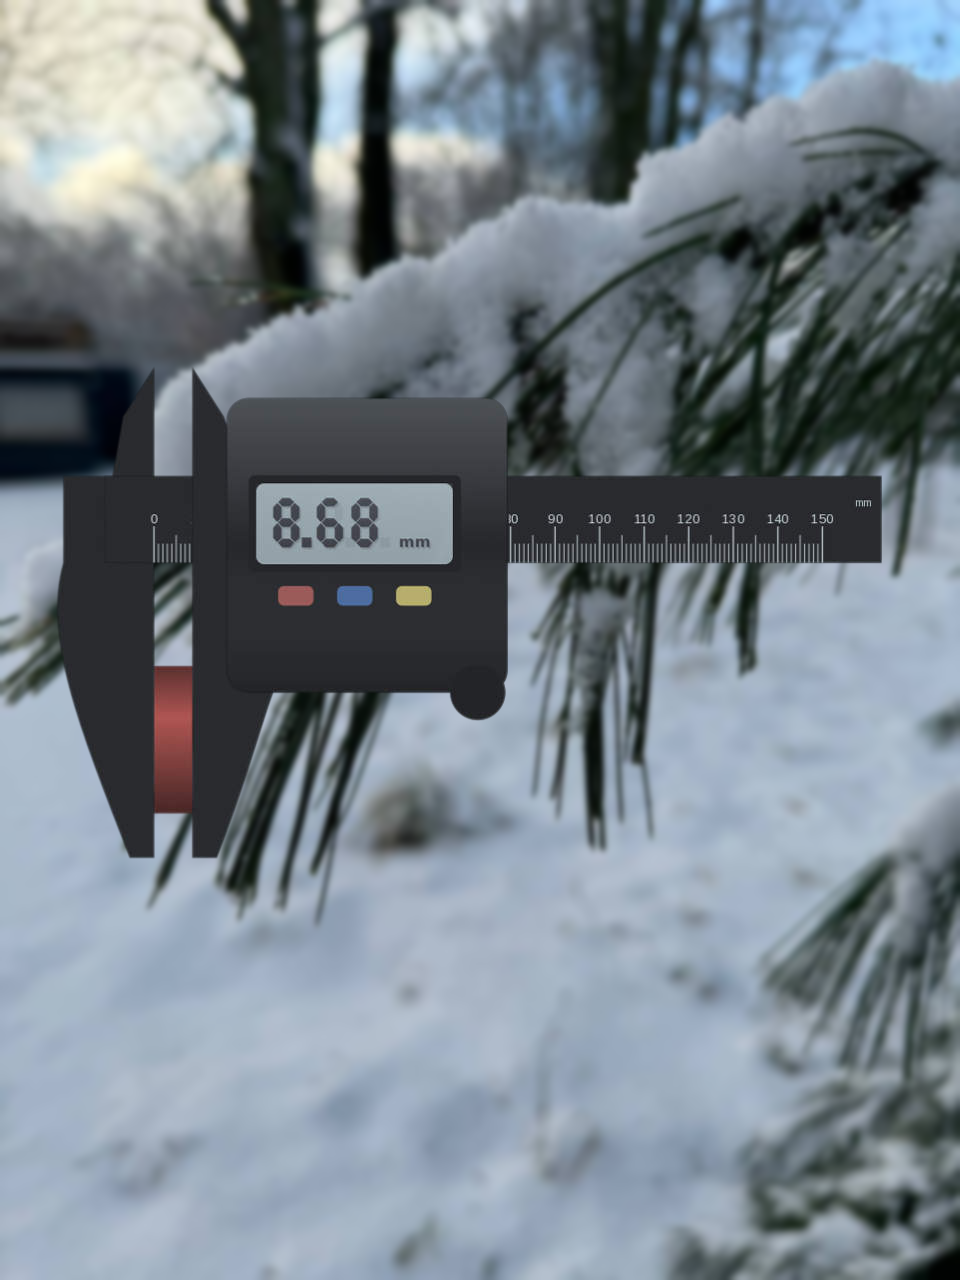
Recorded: 8.68 mm
